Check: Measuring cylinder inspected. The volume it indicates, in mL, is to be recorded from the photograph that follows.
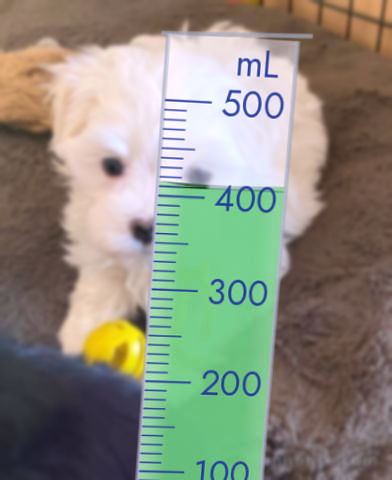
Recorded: 410 mL
